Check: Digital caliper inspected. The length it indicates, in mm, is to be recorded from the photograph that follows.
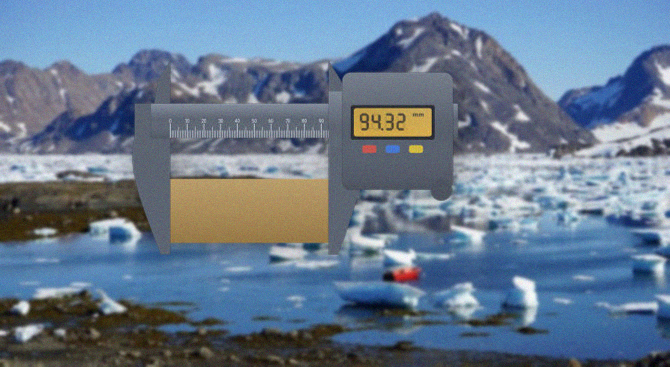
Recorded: 94.32 mm
